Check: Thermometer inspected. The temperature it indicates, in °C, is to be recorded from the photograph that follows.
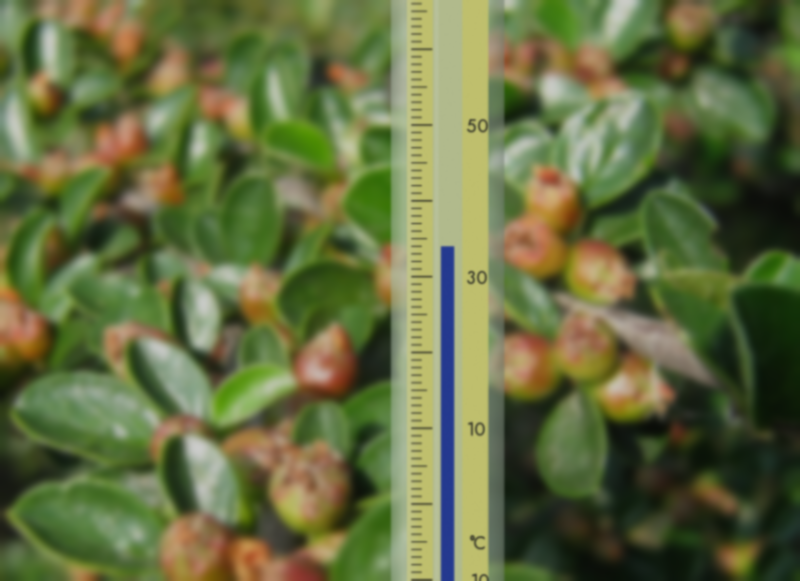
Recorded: 34 °C
